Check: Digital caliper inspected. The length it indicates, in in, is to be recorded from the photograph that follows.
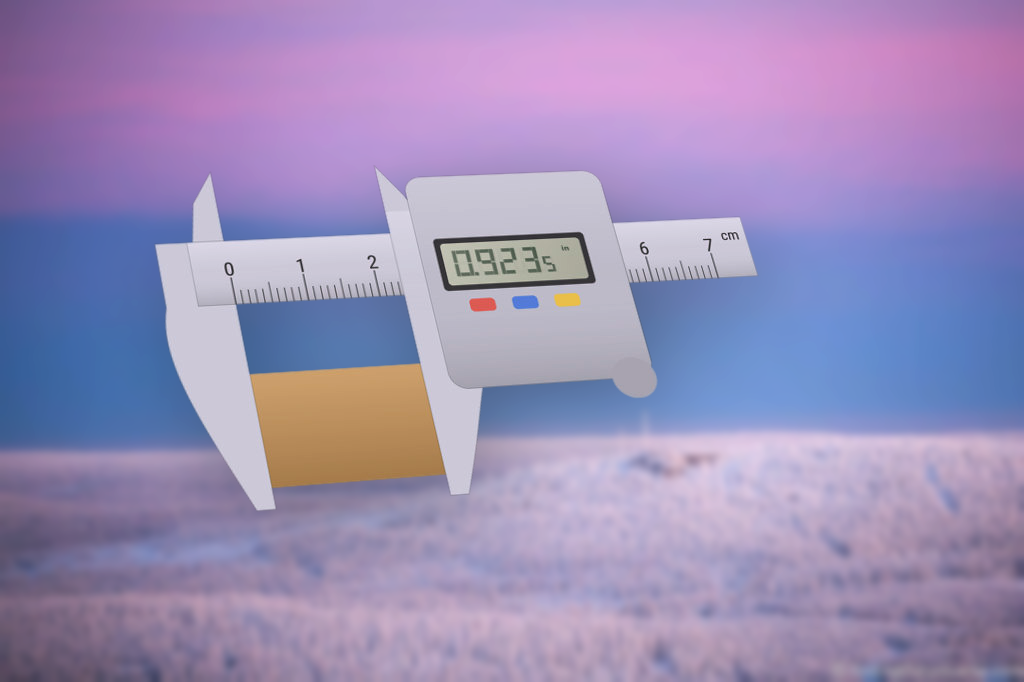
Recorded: 0.9235 in
